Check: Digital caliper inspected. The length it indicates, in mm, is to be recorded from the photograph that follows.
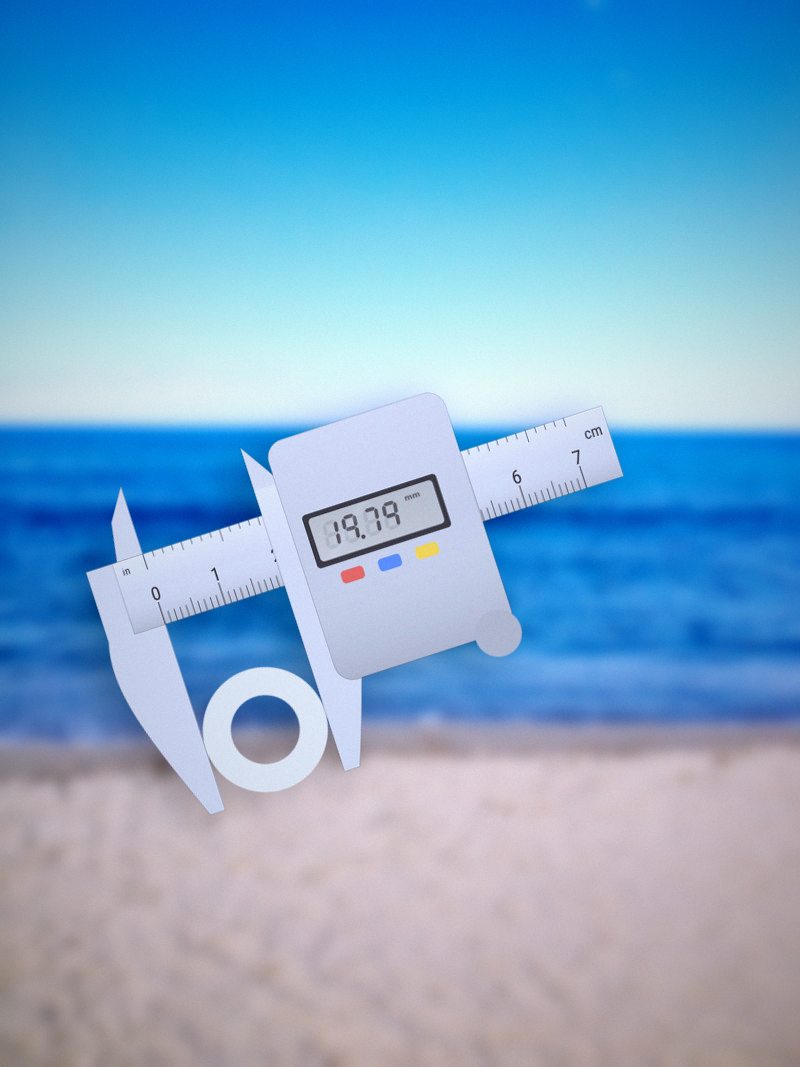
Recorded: 19.79 mm
